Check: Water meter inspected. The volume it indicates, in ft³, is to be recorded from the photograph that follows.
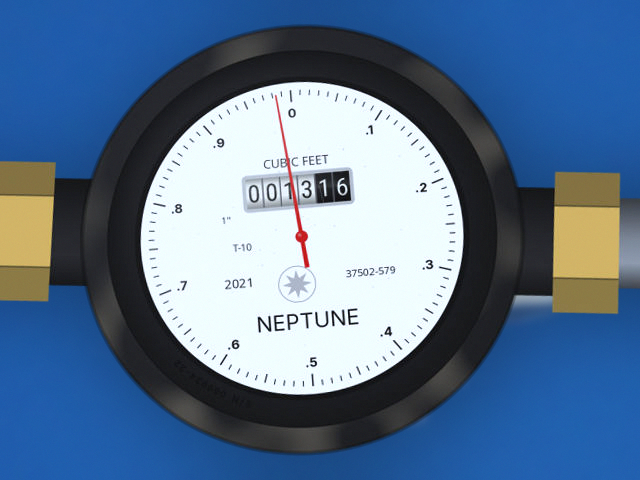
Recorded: 1315.98 ft³
